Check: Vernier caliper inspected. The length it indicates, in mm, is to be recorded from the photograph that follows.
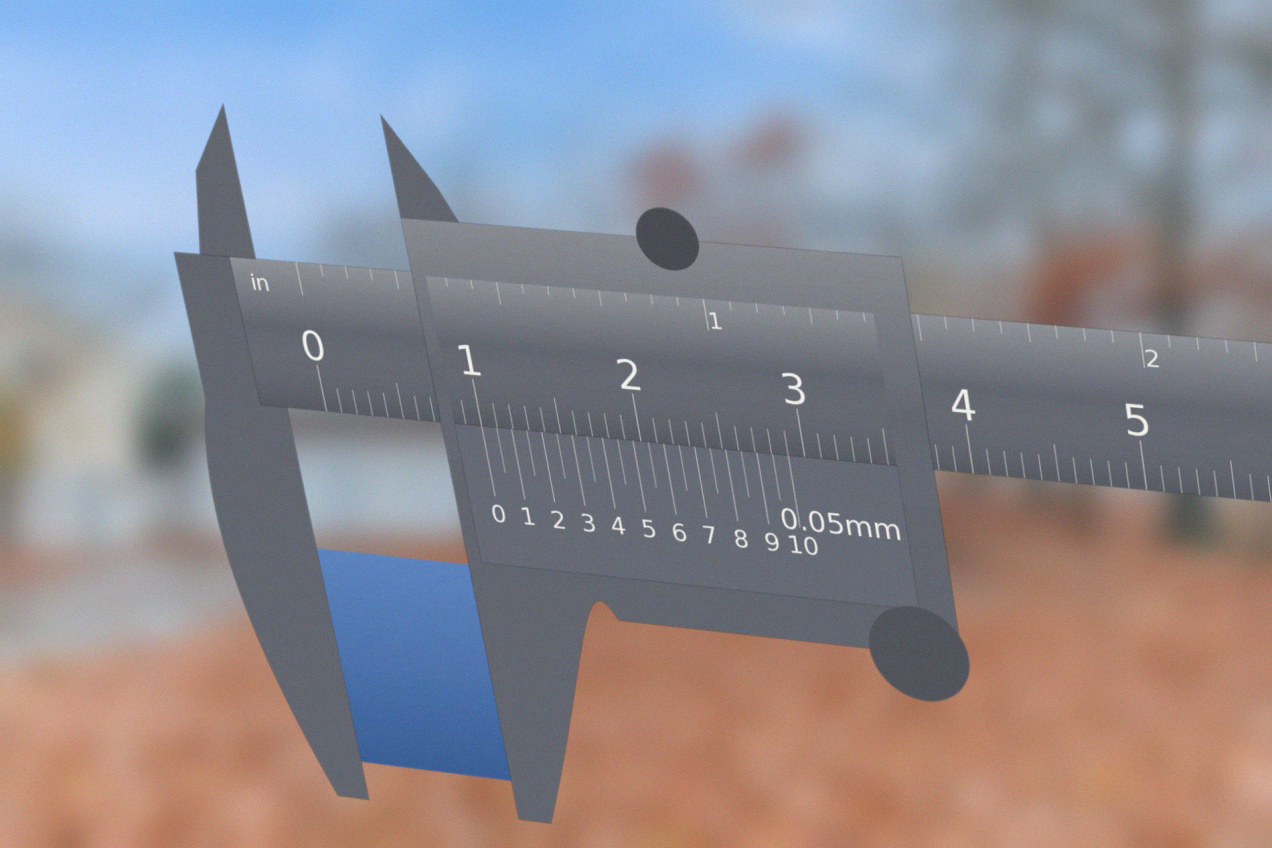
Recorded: 10.0 mm
